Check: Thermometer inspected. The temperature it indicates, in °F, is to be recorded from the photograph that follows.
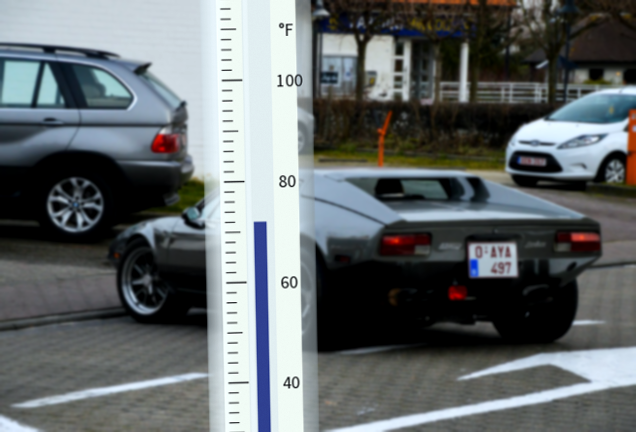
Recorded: 72 °F
